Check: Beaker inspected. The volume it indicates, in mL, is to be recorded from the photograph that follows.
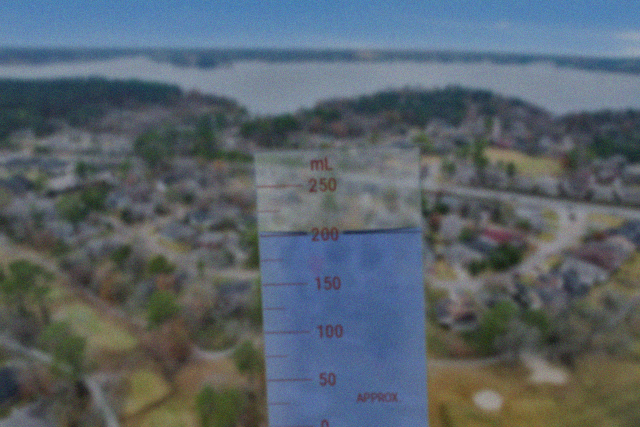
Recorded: 200 mL
